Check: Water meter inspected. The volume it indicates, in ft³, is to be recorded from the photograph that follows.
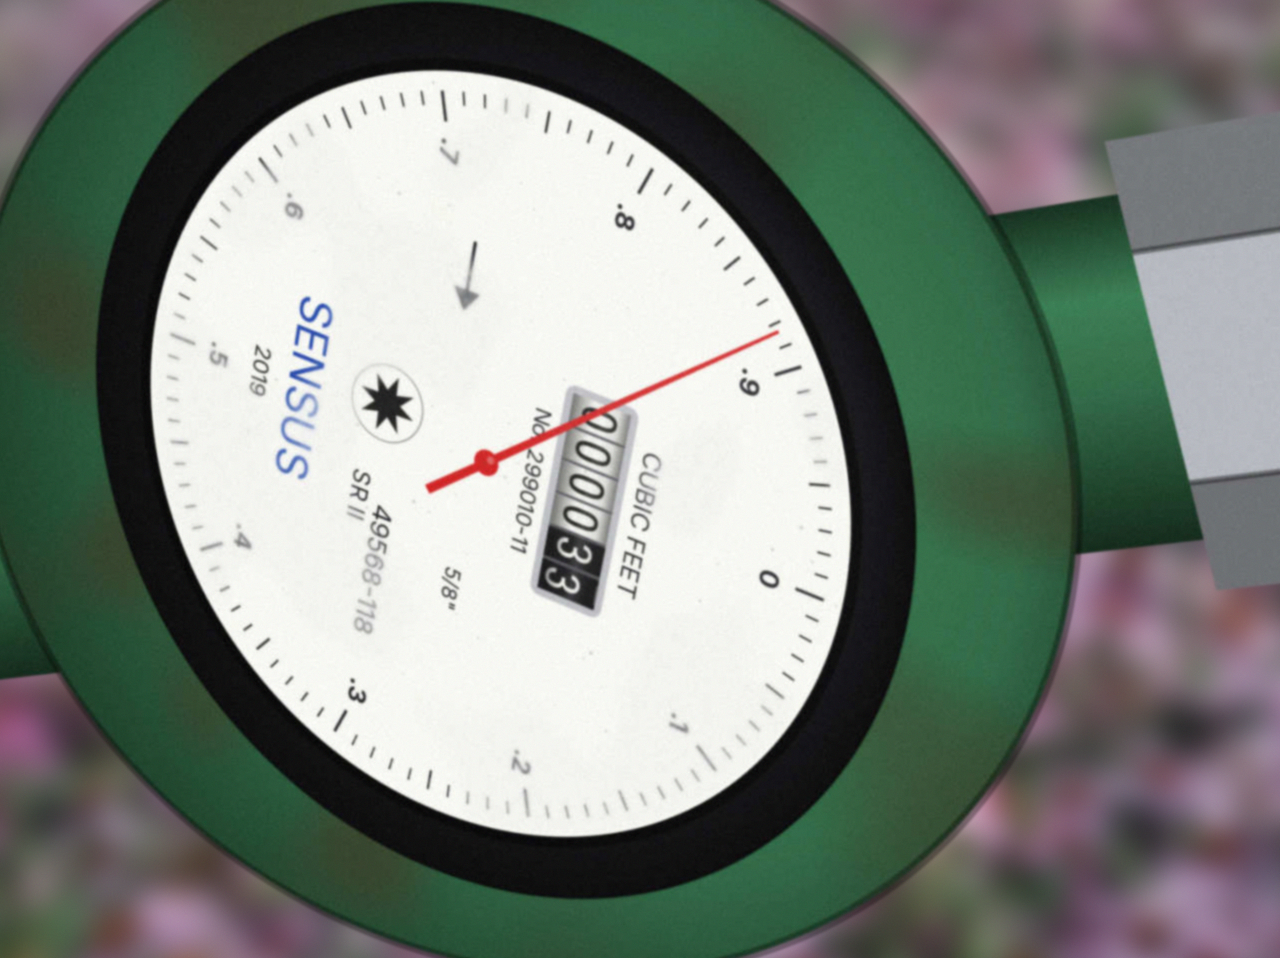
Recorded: 32.88 ft³
